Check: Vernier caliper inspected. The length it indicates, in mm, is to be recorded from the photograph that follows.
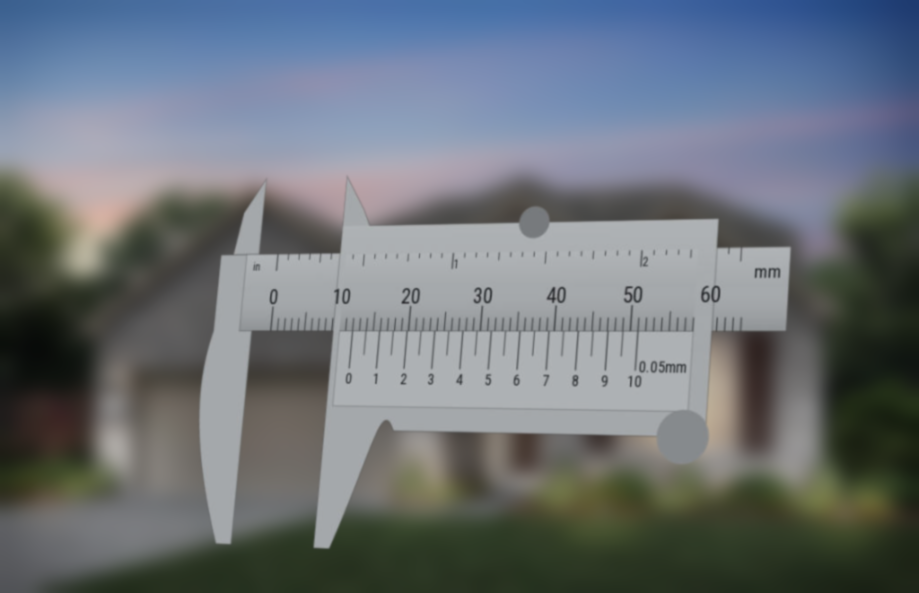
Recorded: 12.0 mm
